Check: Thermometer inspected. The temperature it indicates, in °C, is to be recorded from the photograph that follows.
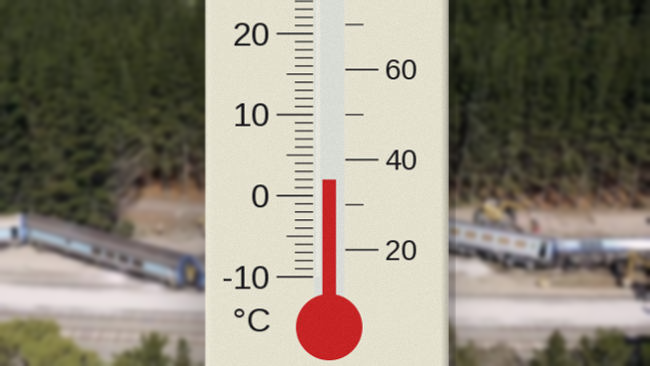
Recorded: 2 °C
